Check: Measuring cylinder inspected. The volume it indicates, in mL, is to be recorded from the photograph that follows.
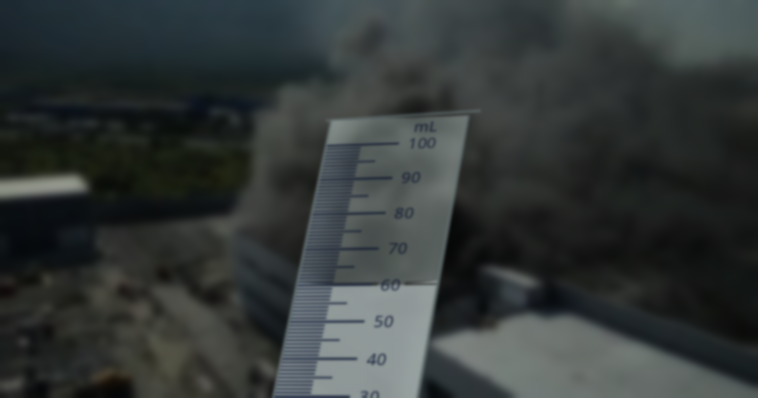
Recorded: 60 mL
